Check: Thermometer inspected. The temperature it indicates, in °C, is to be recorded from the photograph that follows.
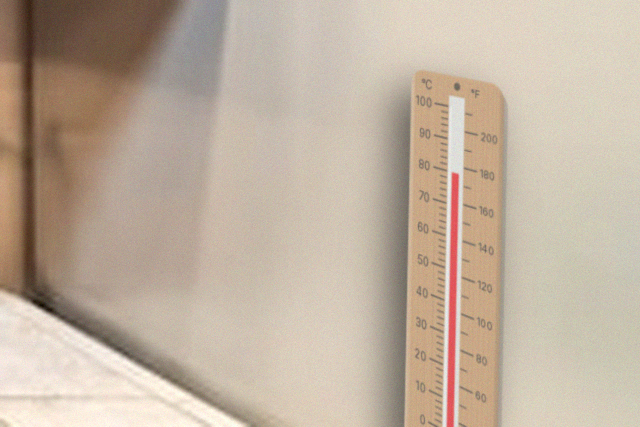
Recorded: 80 °C
